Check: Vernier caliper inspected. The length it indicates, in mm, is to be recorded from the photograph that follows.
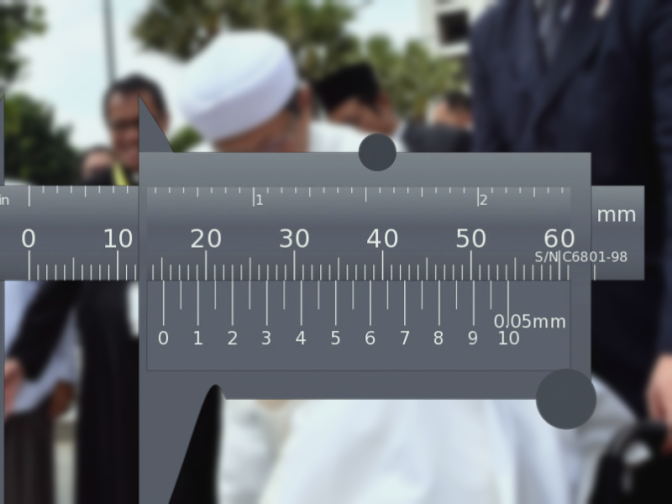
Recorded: 15.2 mm
